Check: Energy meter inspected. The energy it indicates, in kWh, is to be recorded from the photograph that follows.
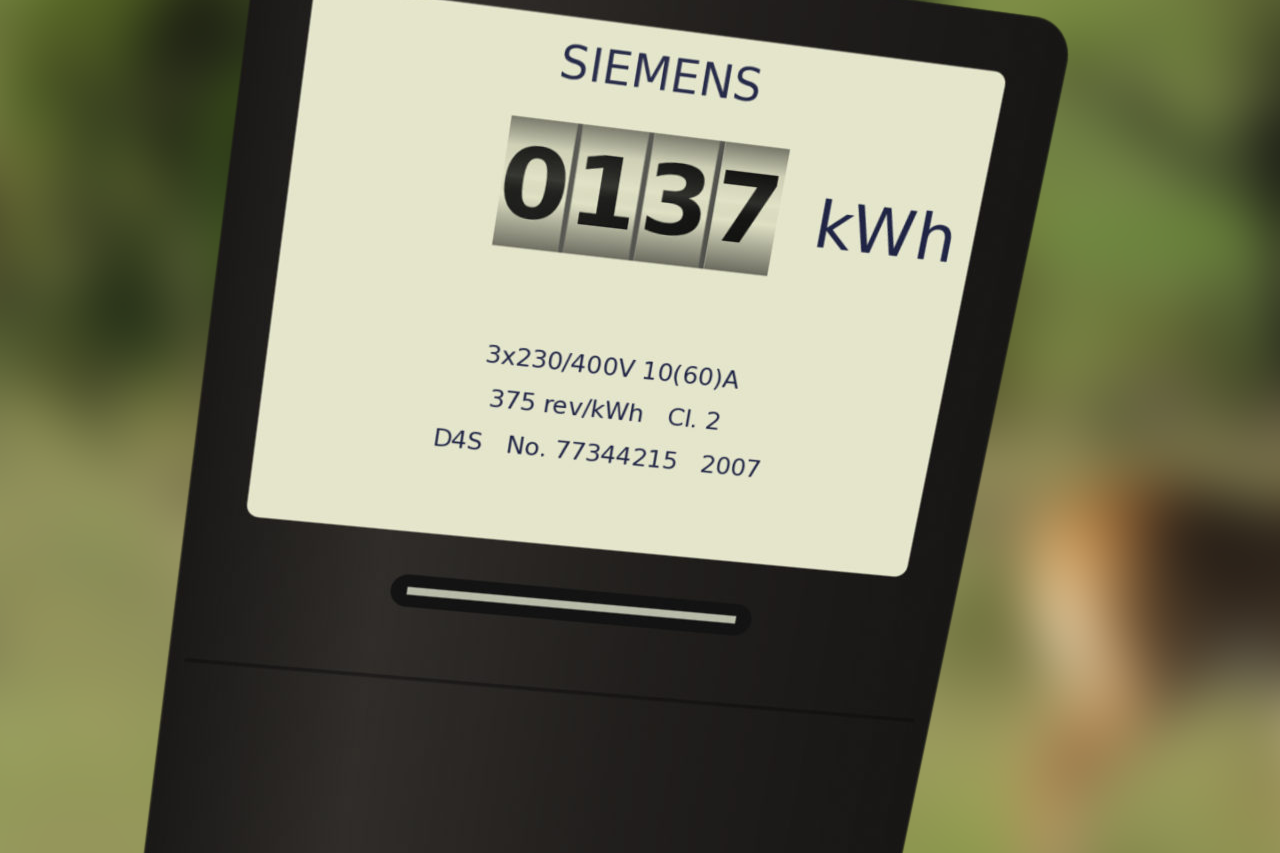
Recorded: 137 kWh
